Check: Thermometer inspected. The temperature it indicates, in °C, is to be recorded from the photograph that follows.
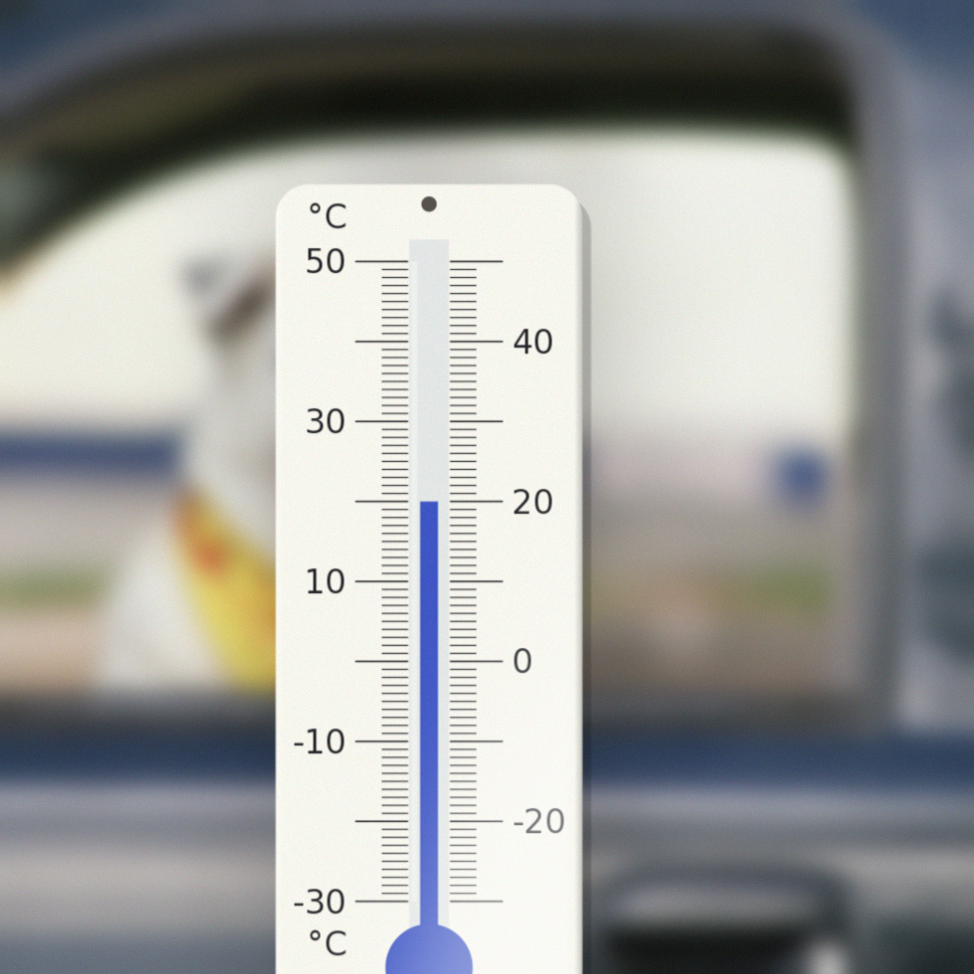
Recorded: 20 °C
